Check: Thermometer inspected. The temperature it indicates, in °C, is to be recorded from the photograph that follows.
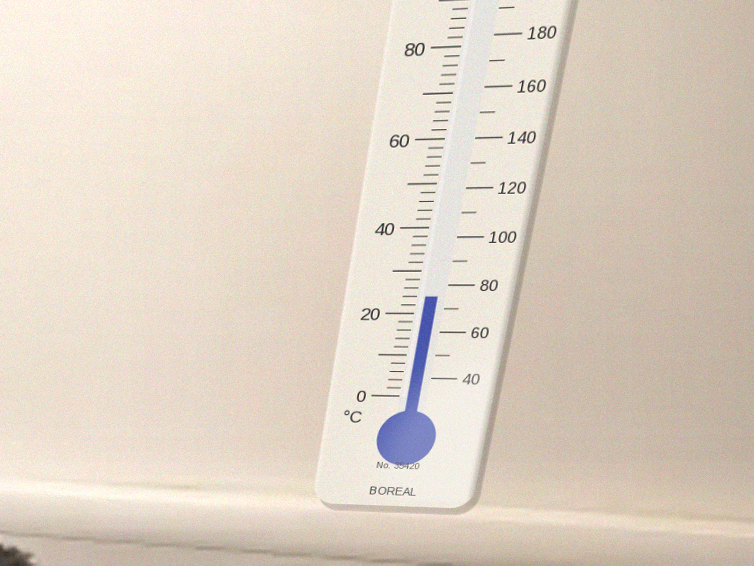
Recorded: 24 °C
